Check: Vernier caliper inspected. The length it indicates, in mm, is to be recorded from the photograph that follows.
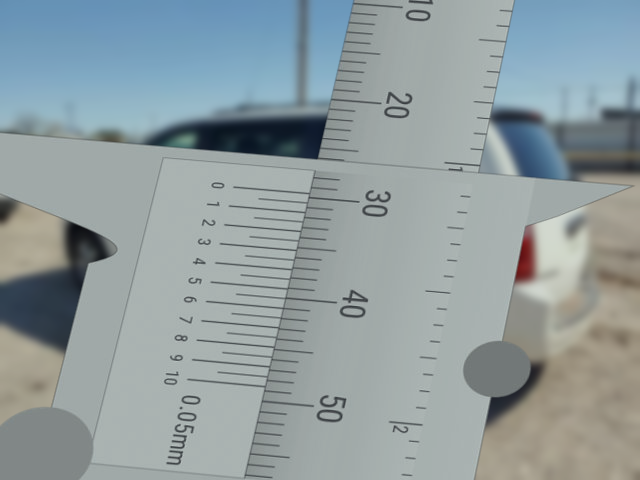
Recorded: 29.6 mm
